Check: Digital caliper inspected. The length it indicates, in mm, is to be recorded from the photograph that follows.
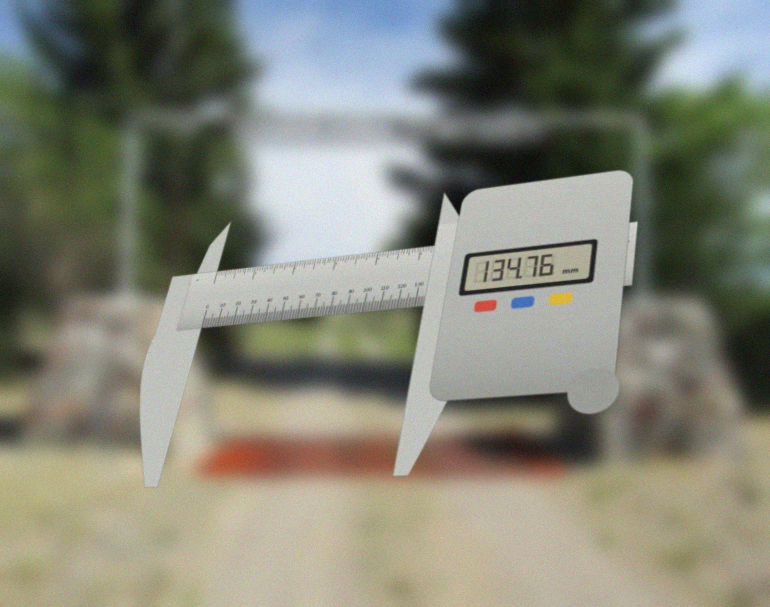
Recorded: 134.76 mm
